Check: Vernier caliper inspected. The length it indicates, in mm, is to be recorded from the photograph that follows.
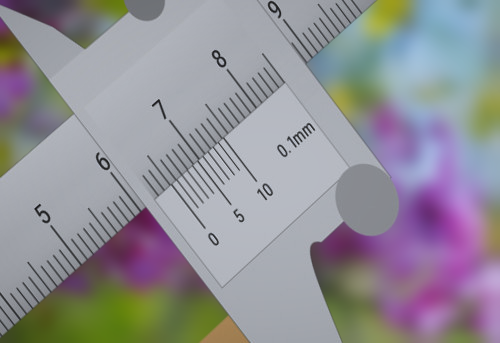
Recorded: 65.2 mm
